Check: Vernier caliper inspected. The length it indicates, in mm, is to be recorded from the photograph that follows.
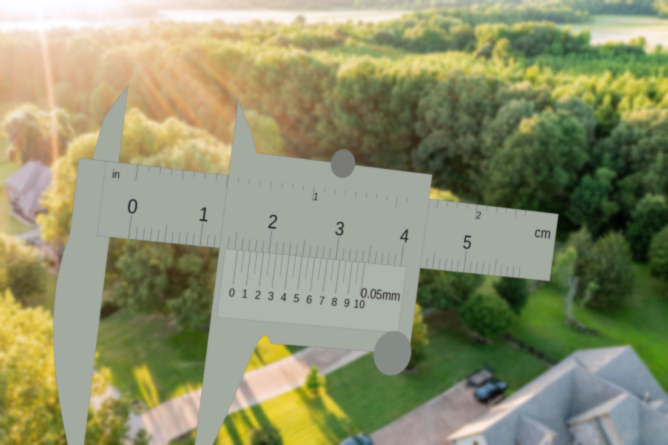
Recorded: 15.4 mm
